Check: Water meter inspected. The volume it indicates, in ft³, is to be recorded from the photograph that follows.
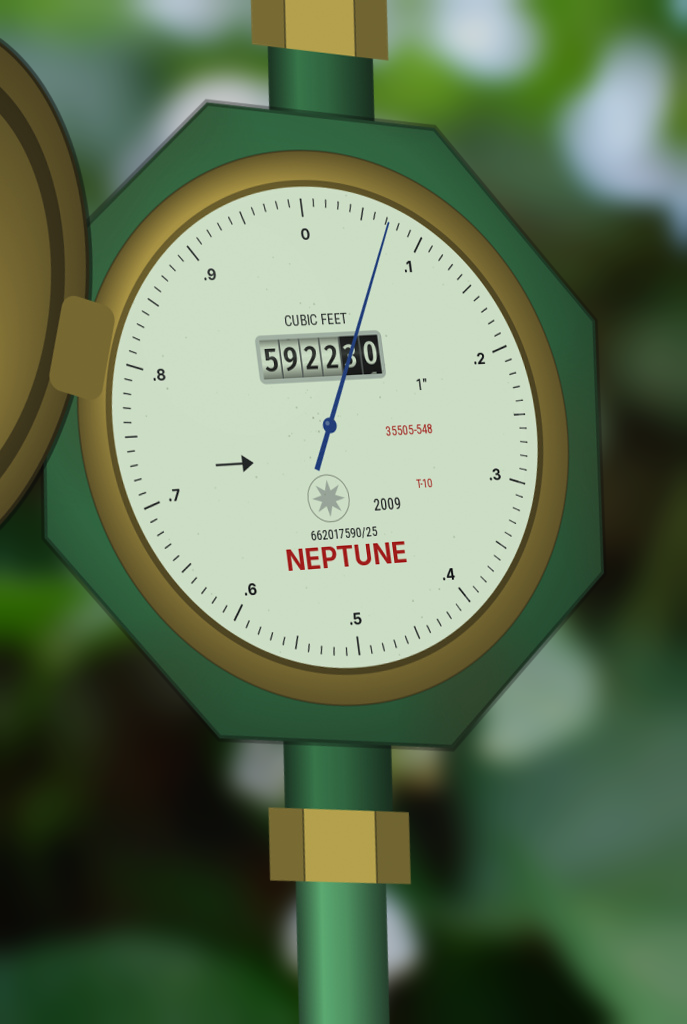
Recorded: 592230.07 ft³
